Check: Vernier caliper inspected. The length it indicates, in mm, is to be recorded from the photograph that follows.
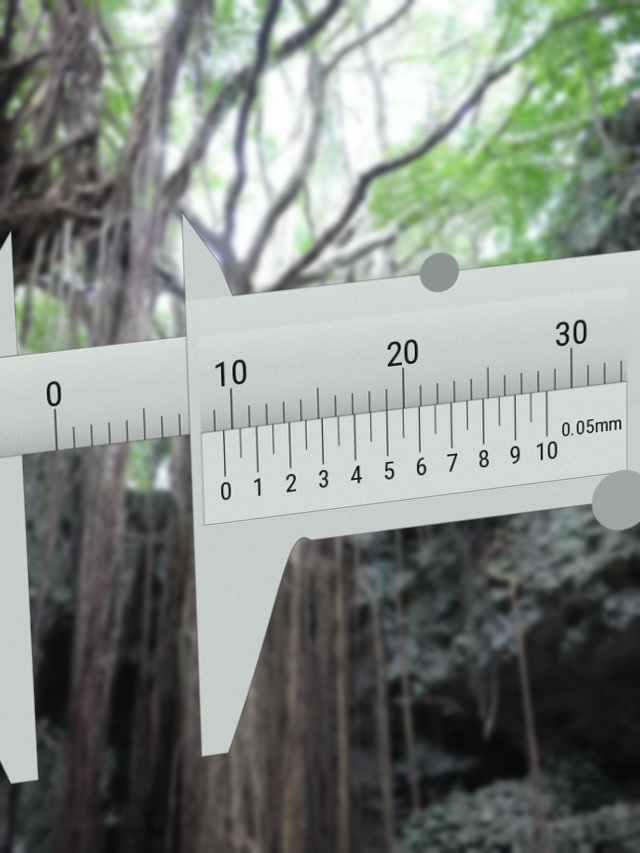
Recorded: 9.5 mm
